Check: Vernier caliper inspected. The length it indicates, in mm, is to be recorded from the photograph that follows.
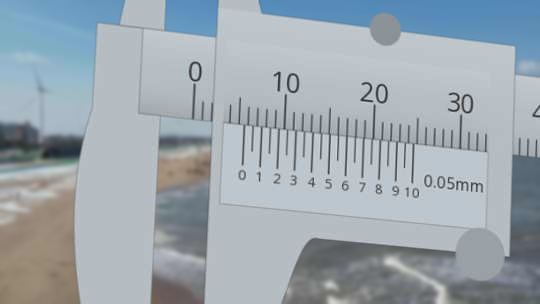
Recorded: 5.6 mm
